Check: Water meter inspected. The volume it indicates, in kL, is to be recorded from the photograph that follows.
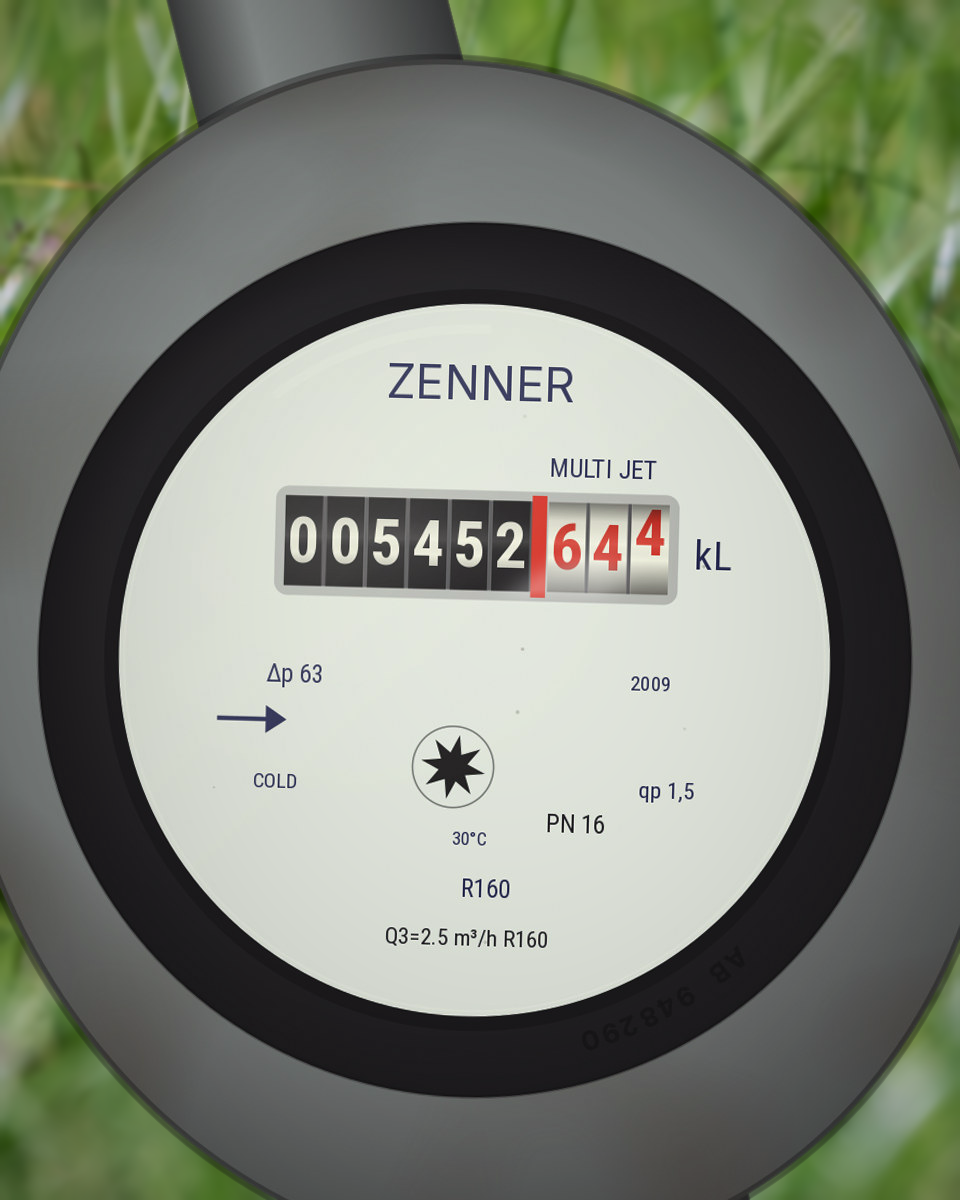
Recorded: 5452.644 kL
